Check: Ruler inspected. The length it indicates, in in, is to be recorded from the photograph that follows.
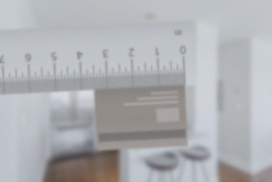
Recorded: 3.5 in
